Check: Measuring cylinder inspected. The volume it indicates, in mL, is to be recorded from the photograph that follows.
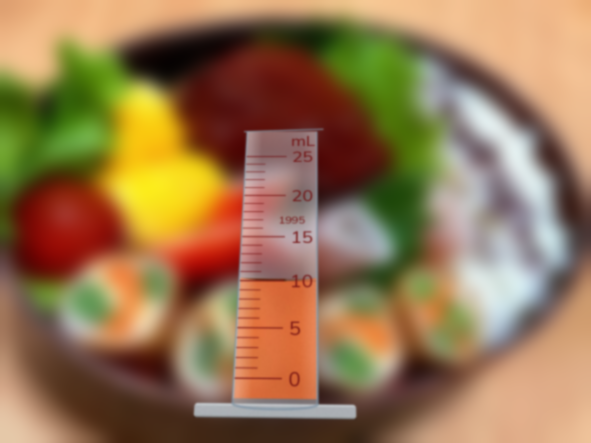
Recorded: 10 mL
